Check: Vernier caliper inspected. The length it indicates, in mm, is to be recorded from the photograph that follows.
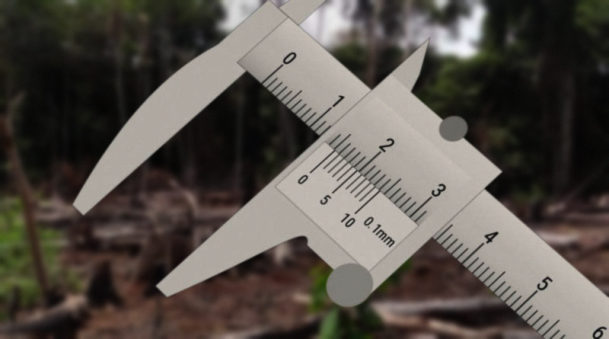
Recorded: 15.2 mm
